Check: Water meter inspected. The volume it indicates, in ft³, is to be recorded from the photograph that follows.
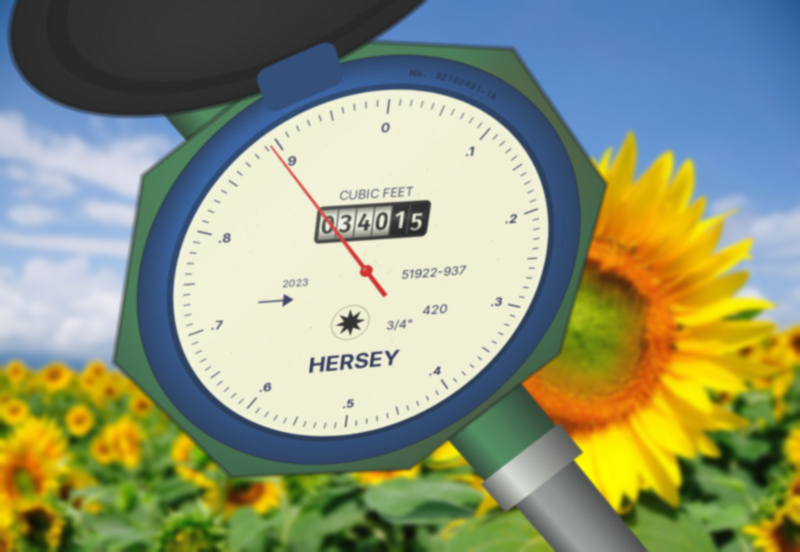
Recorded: 34014.89 ft³
